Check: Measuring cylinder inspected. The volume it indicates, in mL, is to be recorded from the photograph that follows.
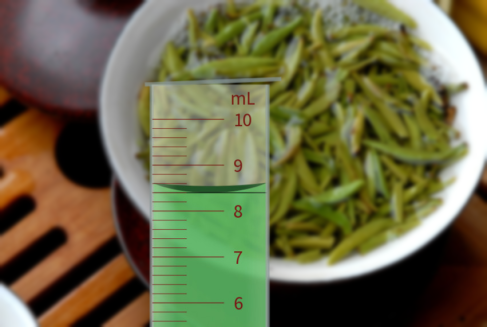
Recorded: 8.4 mL
